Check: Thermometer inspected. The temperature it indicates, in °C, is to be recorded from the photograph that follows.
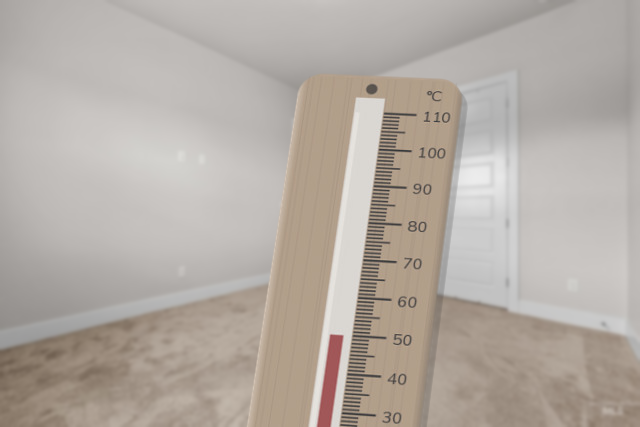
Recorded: 50 °C
